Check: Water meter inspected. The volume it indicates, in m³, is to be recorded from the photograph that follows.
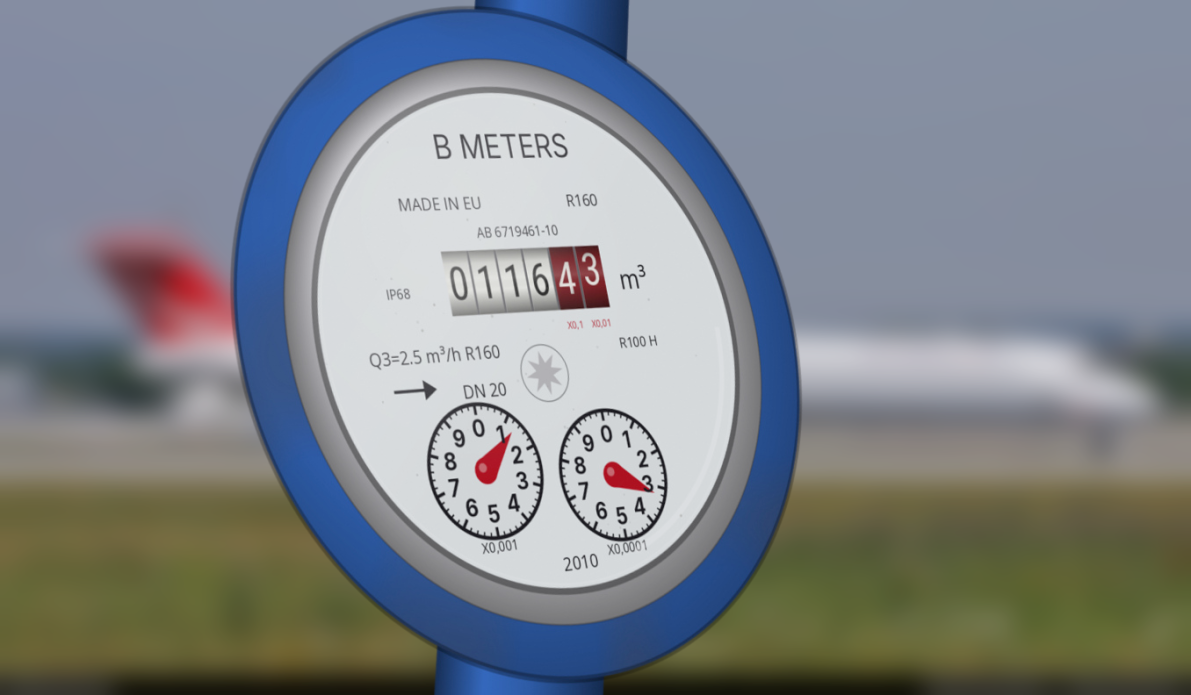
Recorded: 116.4313 m³
